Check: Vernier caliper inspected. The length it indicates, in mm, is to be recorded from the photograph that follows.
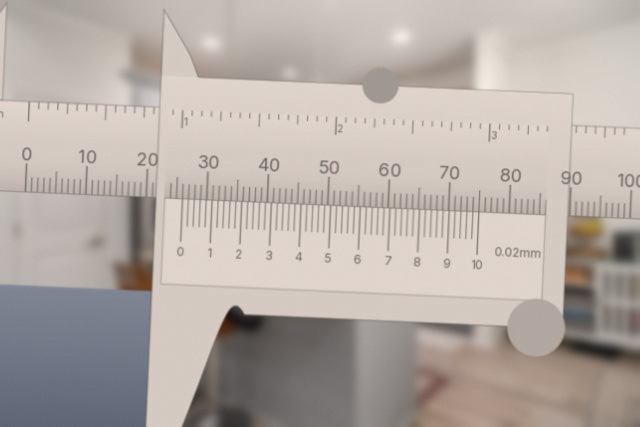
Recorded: 26.0 mm
